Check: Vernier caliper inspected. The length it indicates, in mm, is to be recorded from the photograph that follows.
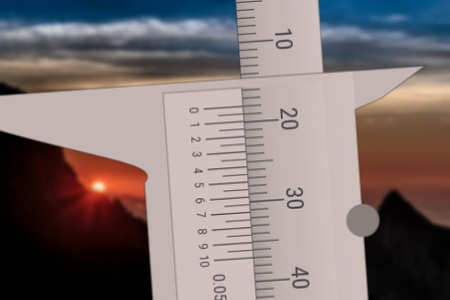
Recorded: 18.0 mm
